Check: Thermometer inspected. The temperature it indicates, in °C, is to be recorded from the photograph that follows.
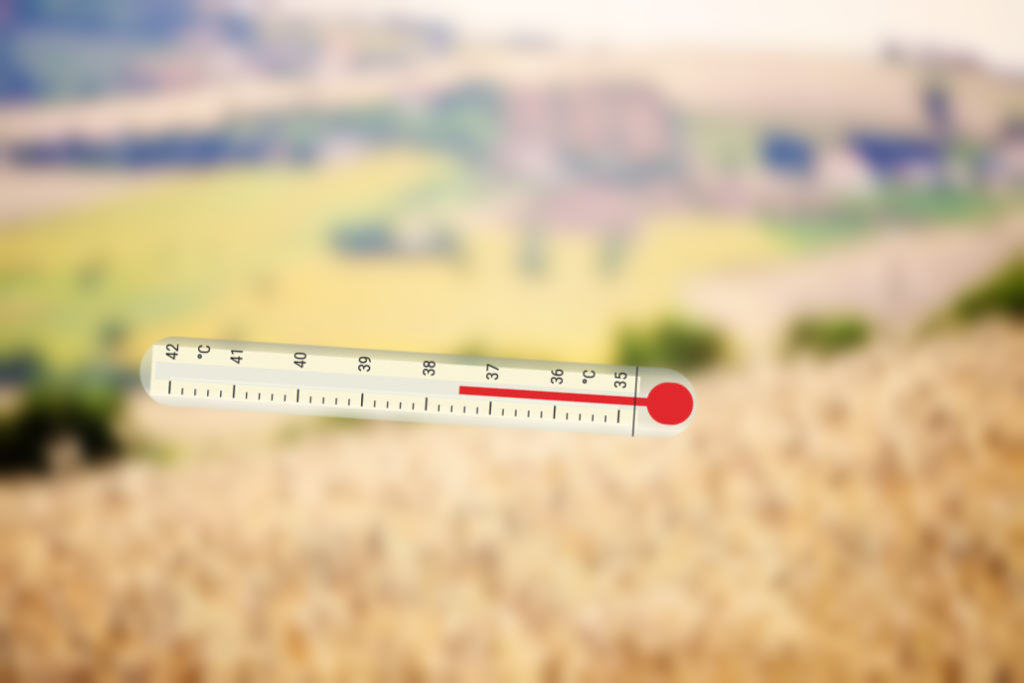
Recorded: 37.5 °C
